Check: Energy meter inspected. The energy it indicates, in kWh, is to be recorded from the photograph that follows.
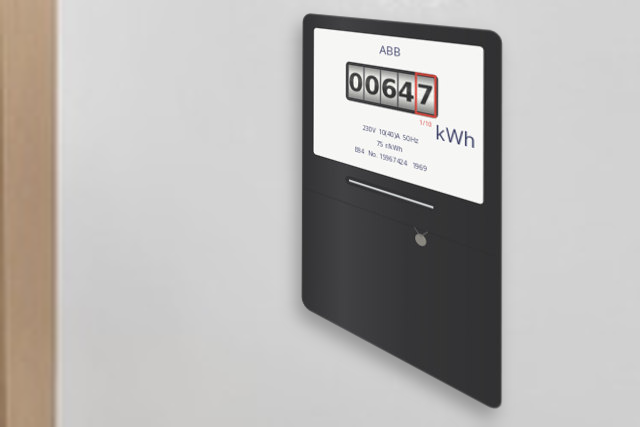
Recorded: 64.7 kWh
